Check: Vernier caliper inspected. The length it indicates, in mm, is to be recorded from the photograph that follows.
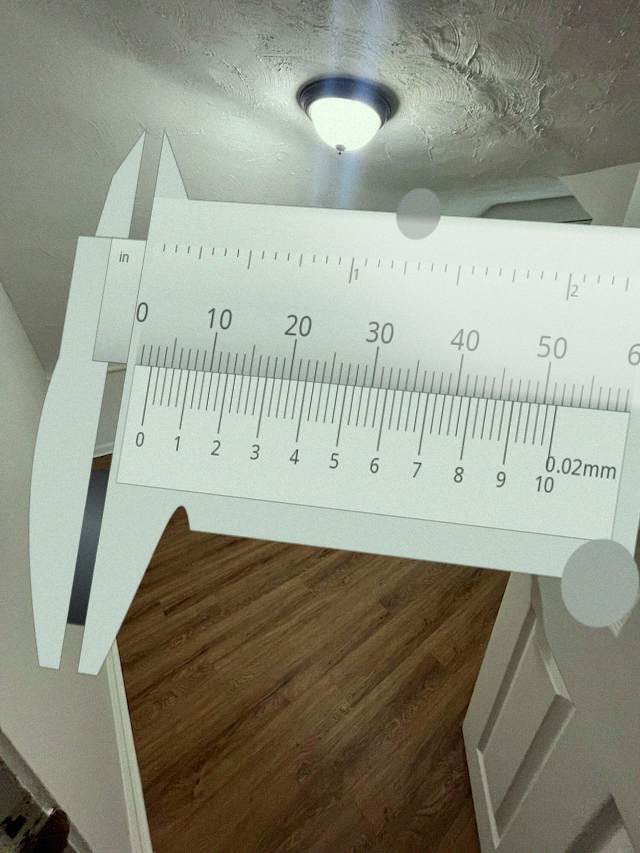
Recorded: 2.4 mm
